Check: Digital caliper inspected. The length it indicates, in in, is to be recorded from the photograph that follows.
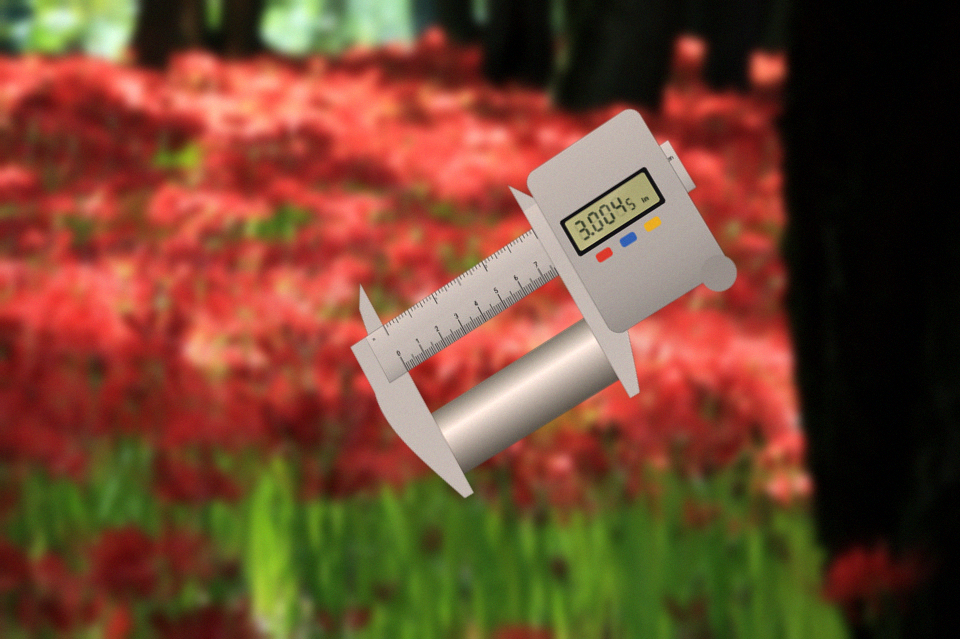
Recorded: 3.0045 in
